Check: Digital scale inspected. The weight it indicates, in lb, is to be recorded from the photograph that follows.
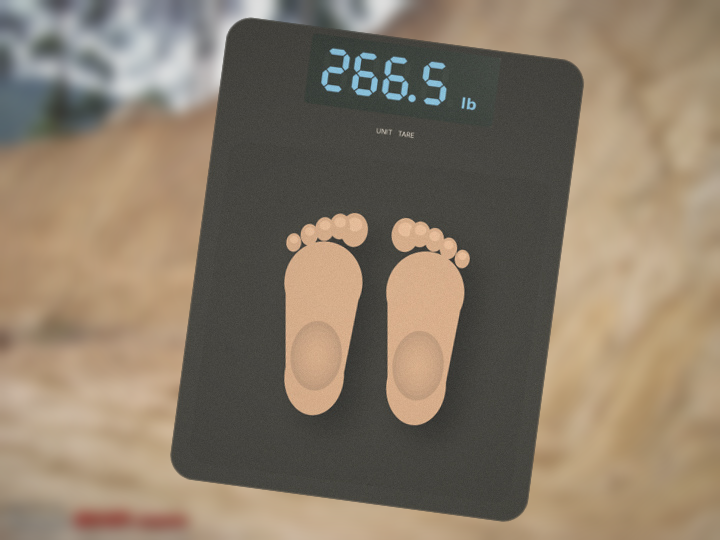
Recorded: 266.5 lb
